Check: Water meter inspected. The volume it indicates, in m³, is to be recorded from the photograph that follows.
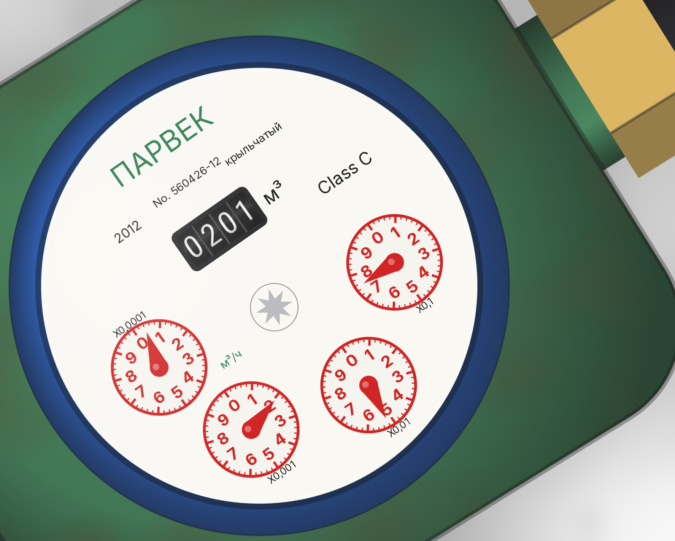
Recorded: 201.7520 m³
